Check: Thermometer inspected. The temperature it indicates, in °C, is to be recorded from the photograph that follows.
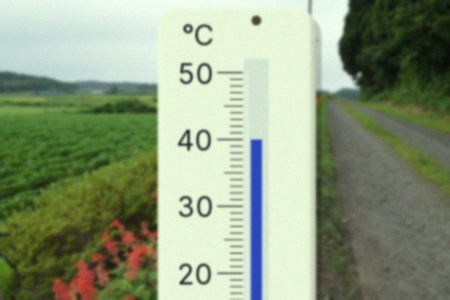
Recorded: 40 °C
